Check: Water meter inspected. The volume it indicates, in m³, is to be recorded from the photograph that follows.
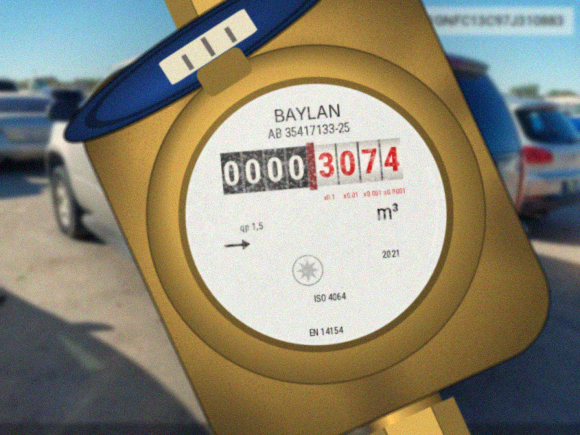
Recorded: 0.3074 m³
